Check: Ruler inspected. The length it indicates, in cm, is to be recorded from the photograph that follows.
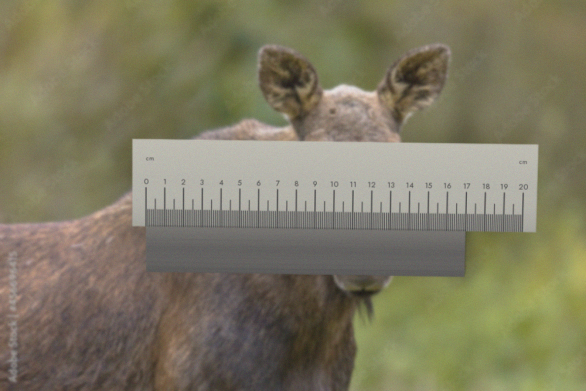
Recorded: 17 cm
